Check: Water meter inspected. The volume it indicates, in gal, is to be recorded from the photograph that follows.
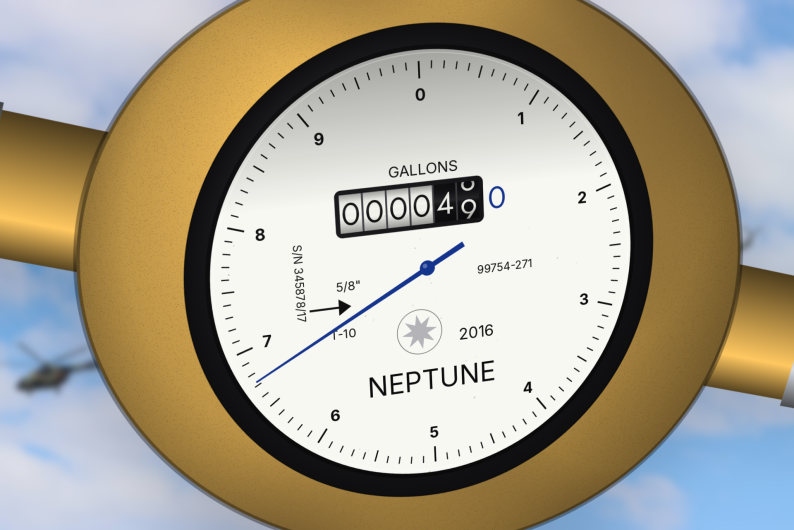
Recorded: 486.7 gal
